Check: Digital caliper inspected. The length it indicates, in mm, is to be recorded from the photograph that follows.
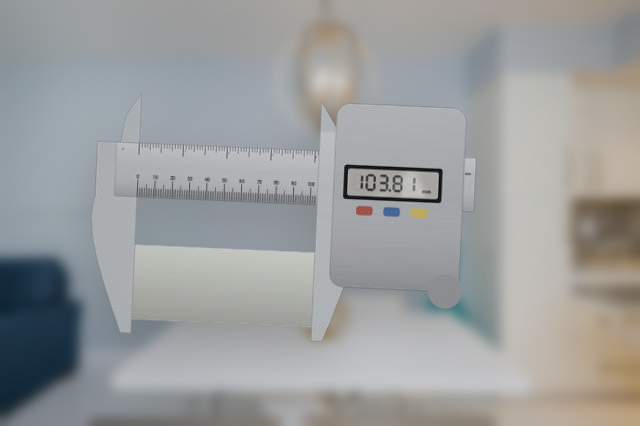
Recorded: 103.81 mm
